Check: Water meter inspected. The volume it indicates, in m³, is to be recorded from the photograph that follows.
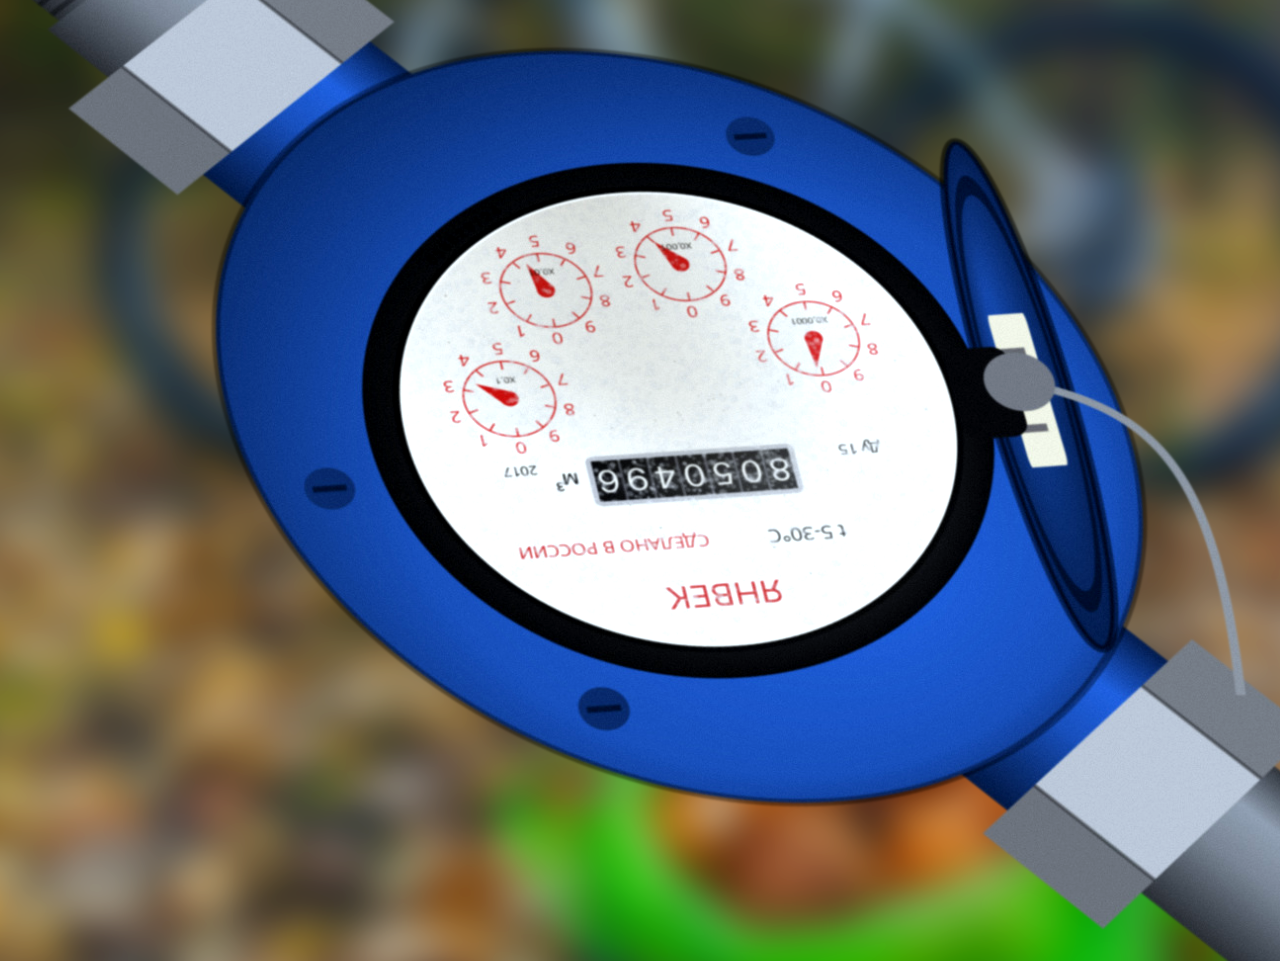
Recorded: 8050496.3440 m³
